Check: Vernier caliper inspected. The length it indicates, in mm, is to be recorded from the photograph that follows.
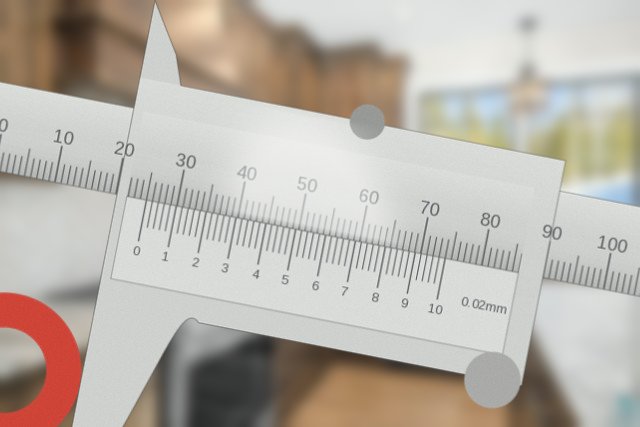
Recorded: 25.0 mm
